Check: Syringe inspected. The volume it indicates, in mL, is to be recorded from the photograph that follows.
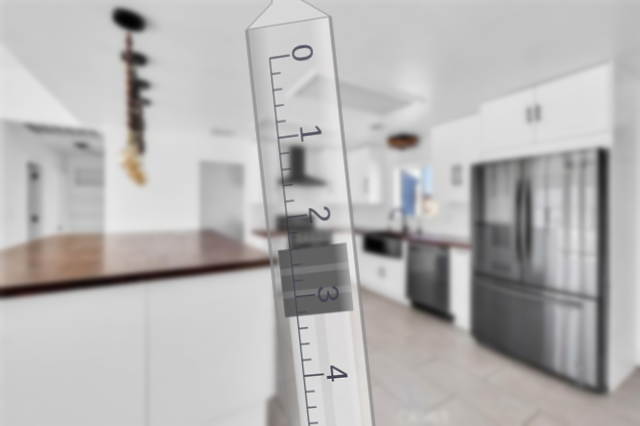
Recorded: 2.4 mL
